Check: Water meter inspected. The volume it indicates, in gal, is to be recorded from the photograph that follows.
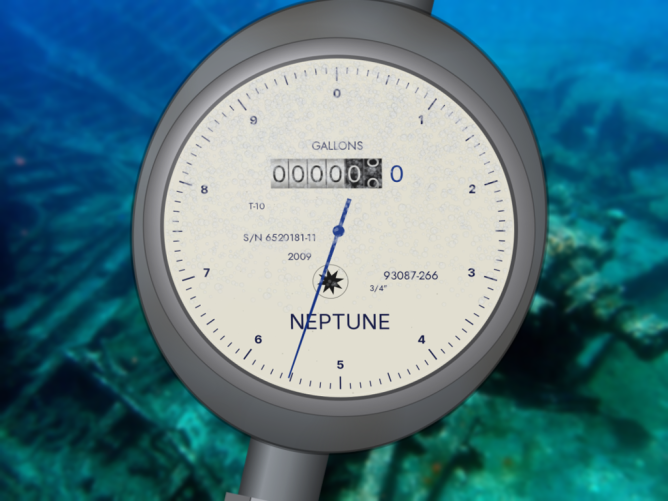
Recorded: 85.5 gal
